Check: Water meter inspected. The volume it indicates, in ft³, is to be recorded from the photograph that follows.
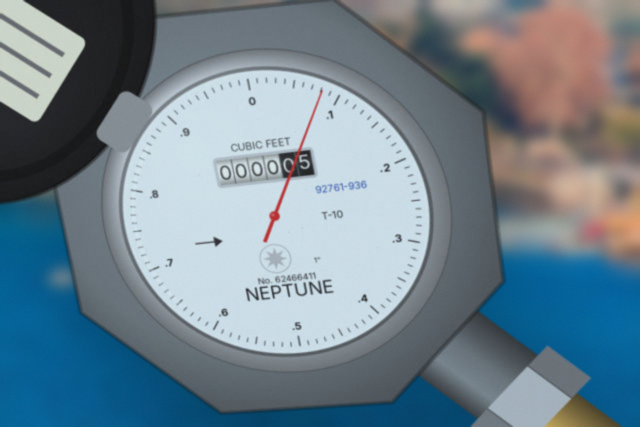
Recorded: 5.08 ft³
